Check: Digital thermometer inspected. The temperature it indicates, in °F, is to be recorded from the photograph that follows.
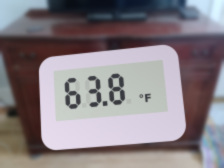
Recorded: 63.8 °F
